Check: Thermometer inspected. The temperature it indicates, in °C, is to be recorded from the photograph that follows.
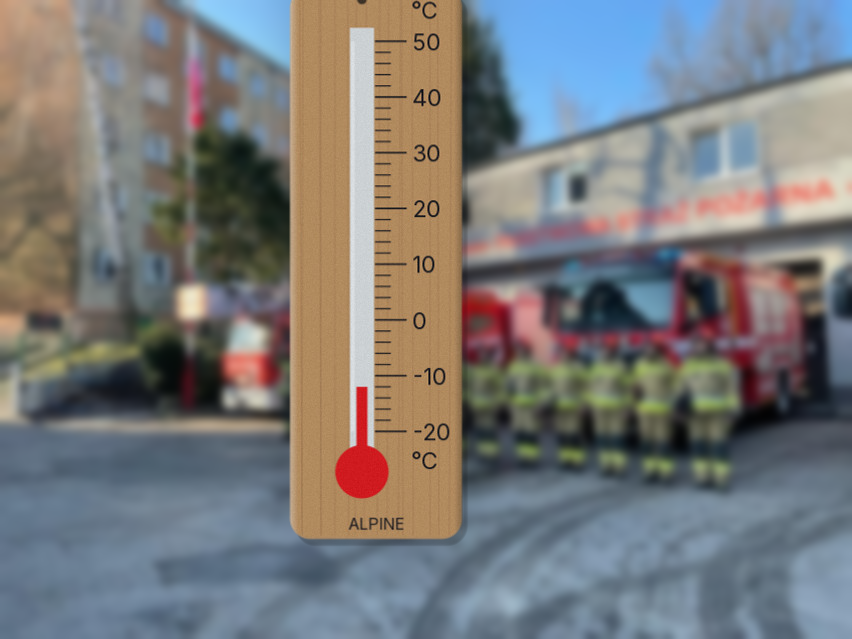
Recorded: -12 °C
